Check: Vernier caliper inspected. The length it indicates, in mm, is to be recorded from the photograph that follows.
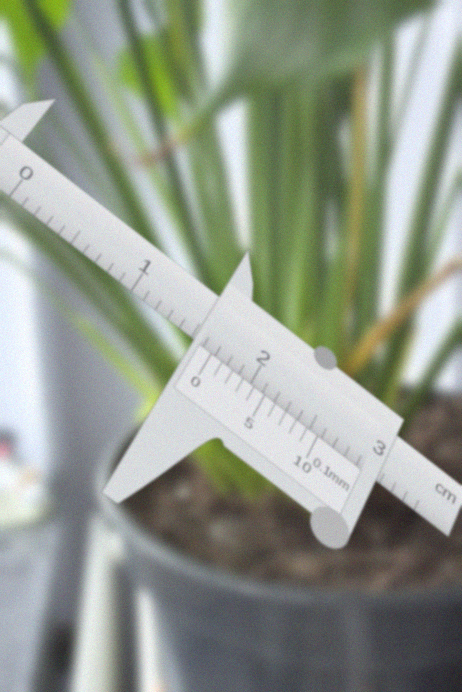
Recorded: 16.7 mm
